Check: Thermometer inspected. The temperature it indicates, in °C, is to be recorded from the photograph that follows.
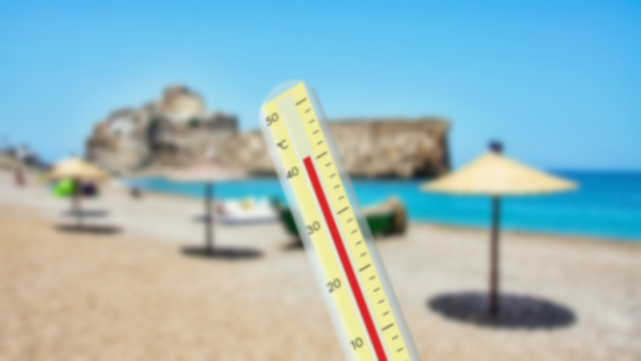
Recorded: 41 °C
